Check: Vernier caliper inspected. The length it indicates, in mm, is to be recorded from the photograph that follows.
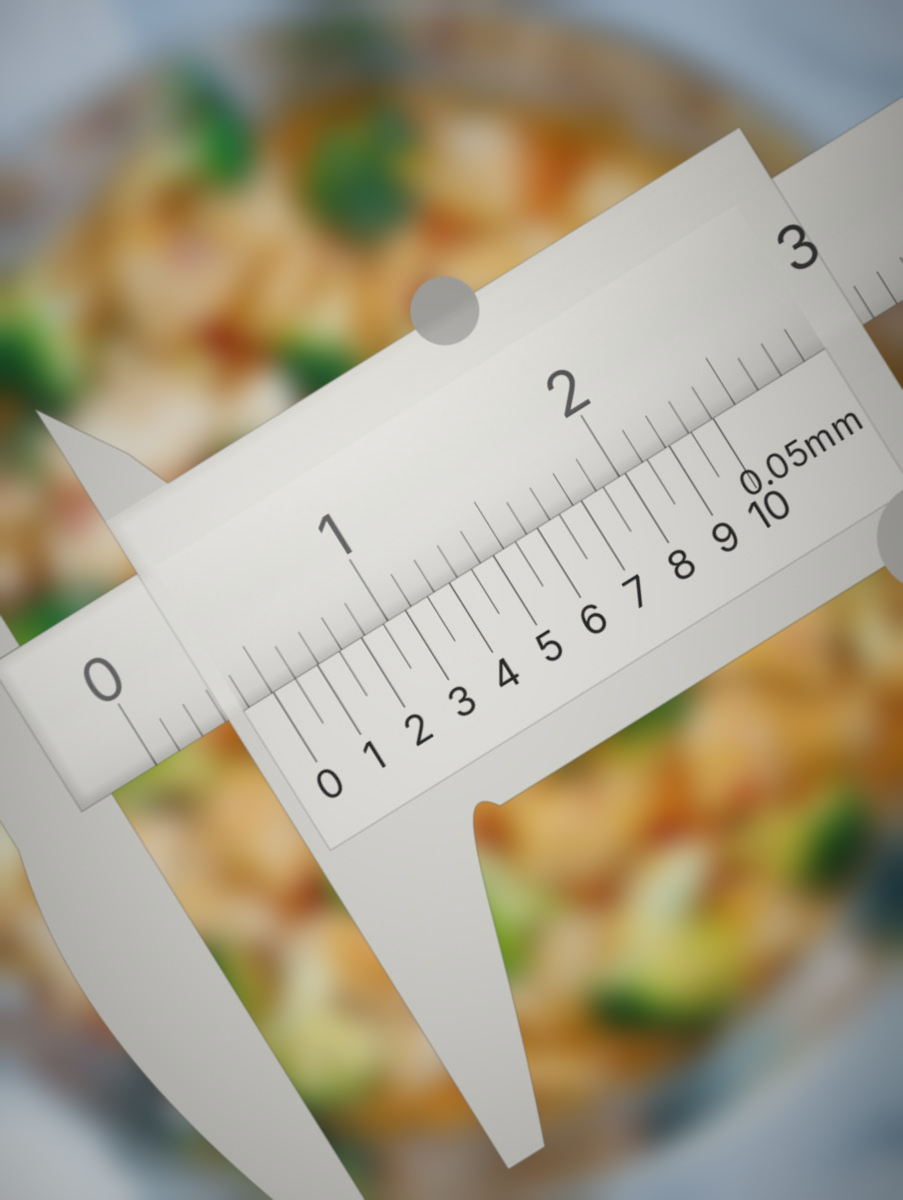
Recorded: 5.05 mm
